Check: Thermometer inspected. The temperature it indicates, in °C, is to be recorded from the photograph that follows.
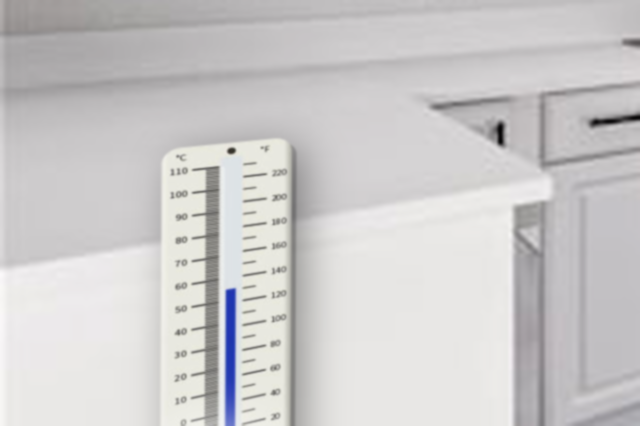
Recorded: 55 °C
